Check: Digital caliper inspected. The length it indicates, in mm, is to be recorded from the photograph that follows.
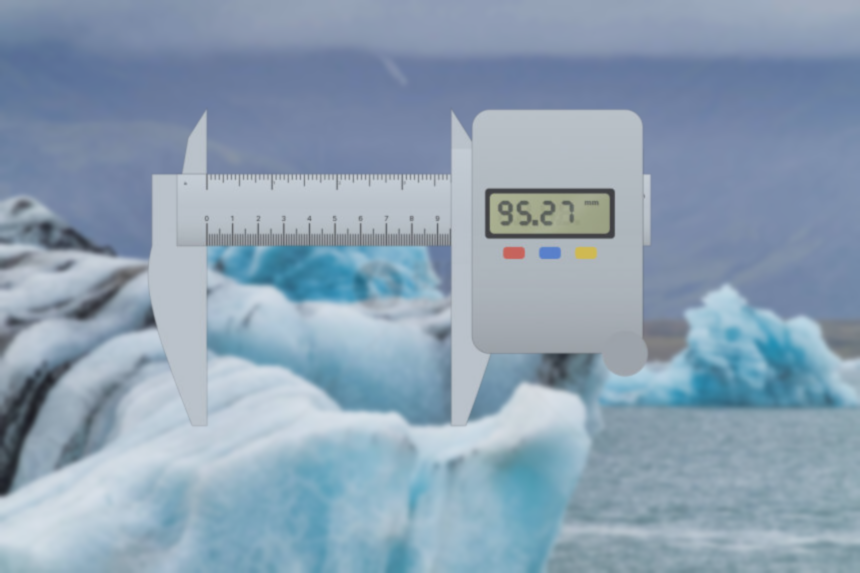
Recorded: 95.27 mm
